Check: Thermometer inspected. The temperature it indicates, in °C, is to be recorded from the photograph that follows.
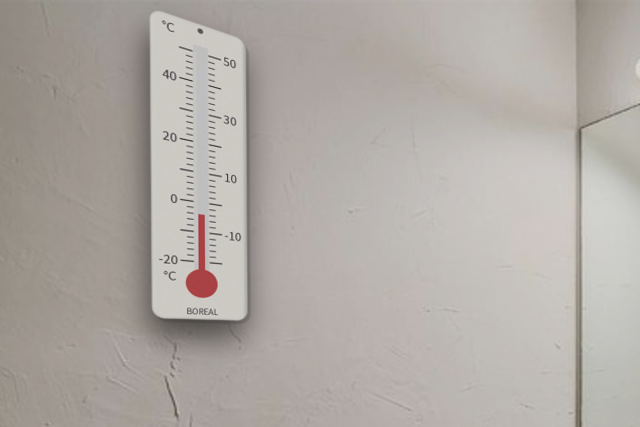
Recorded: -4 °C
